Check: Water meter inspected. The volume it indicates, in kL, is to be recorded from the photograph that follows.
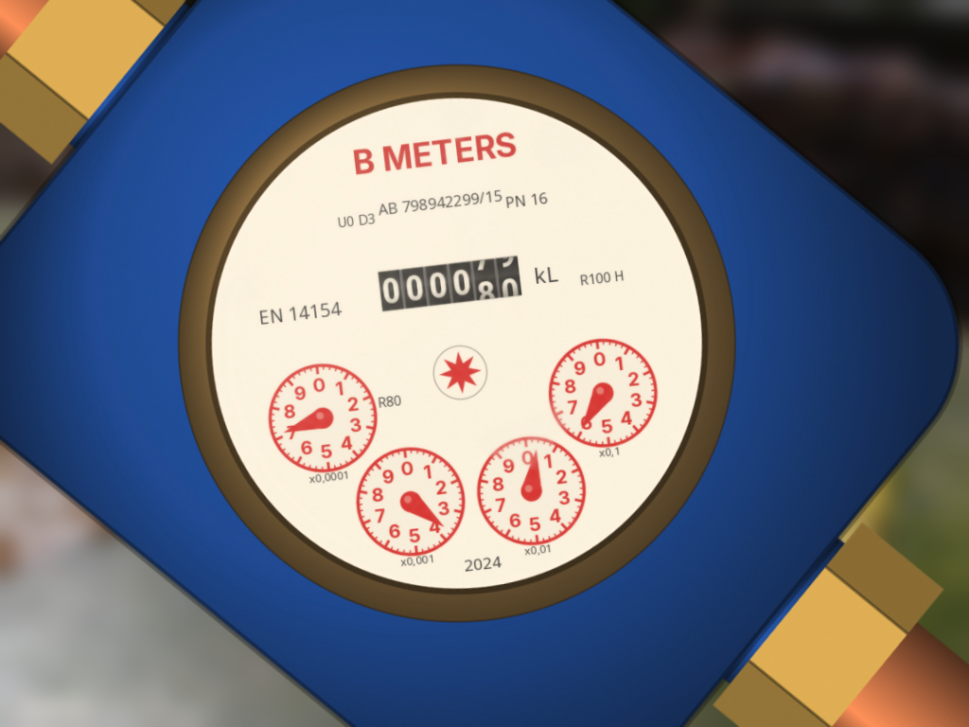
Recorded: 79.6037 kL
